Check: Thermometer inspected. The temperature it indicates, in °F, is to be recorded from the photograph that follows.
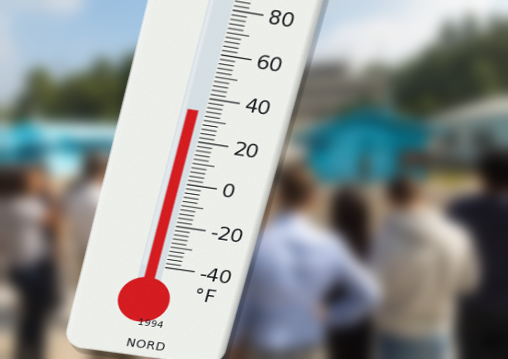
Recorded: 34 °F
